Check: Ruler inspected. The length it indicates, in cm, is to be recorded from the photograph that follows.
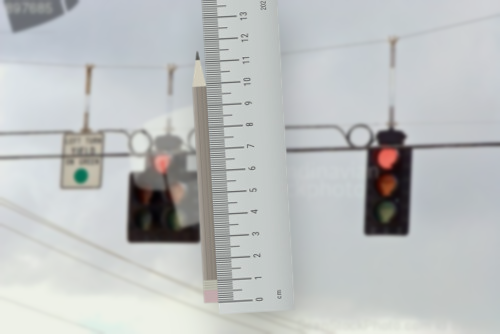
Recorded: 11.5 cm
